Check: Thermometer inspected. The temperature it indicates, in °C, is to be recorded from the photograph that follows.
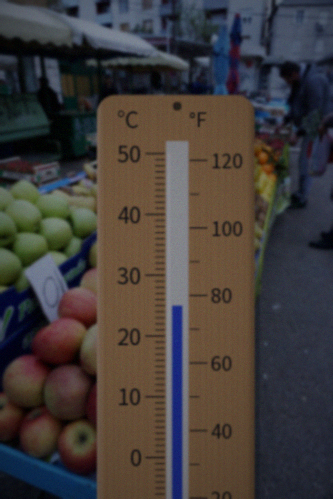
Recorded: 25 °C
